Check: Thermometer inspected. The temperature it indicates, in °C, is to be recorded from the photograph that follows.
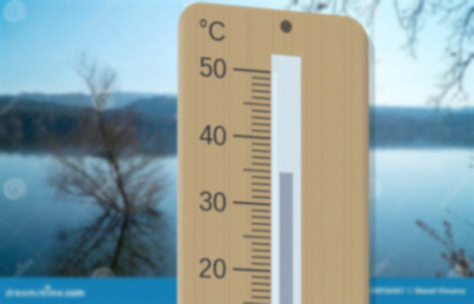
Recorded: 35 °C
